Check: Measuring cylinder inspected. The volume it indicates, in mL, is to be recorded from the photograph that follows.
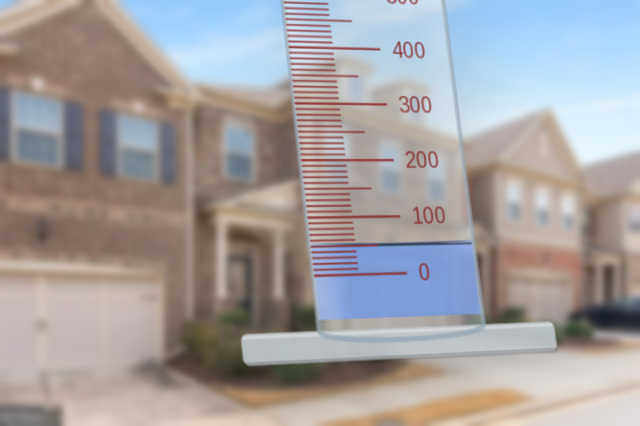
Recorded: 50 mL
